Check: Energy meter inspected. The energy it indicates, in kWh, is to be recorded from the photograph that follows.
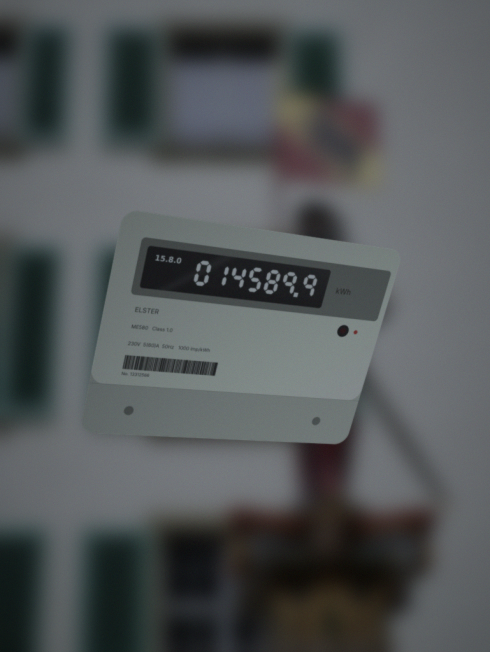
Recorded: 14589.9 kWh
